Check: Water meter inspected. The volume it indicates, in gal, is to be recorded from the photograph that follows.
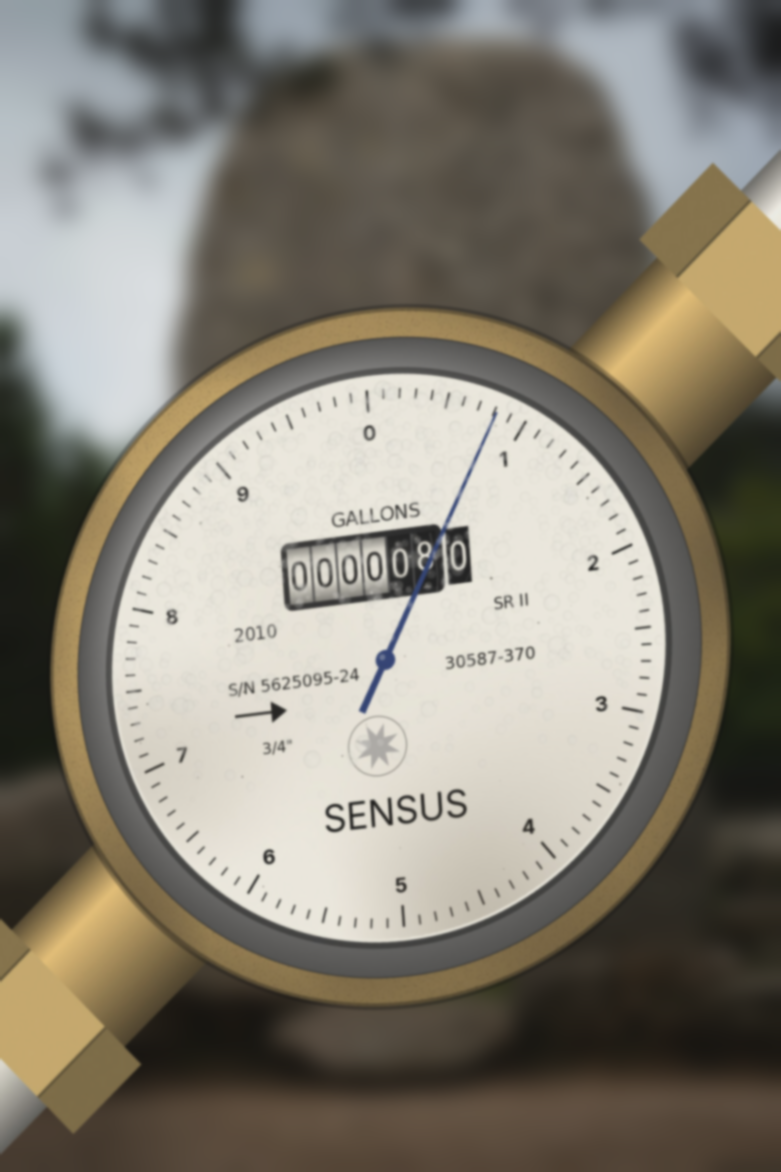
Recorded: 80.8 gal
